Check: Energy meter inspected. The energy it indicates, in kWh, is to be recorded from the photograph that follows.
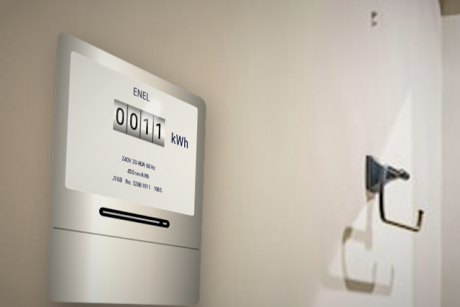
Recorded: 11 kWh
